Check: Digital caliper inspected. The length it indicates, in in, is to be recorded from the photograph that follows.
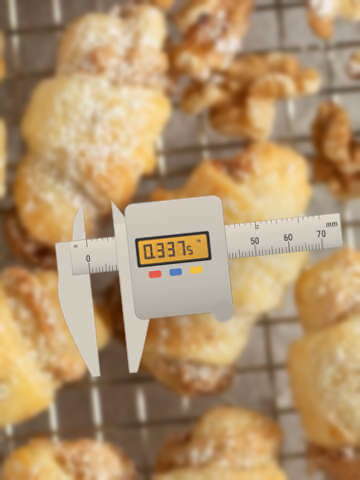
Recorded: 0.3375 in
